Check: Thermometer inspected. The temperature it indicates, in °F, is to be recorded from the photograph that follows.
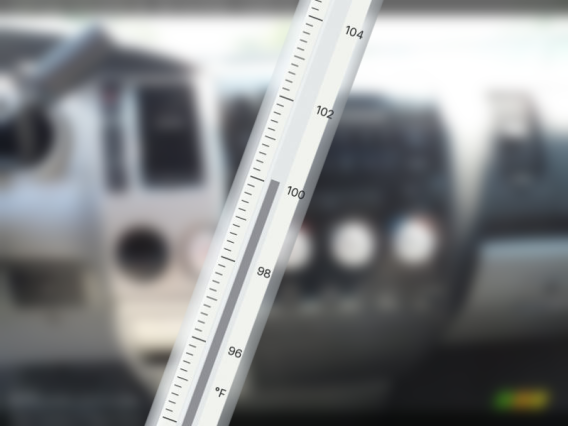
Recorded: 100.1 °F
